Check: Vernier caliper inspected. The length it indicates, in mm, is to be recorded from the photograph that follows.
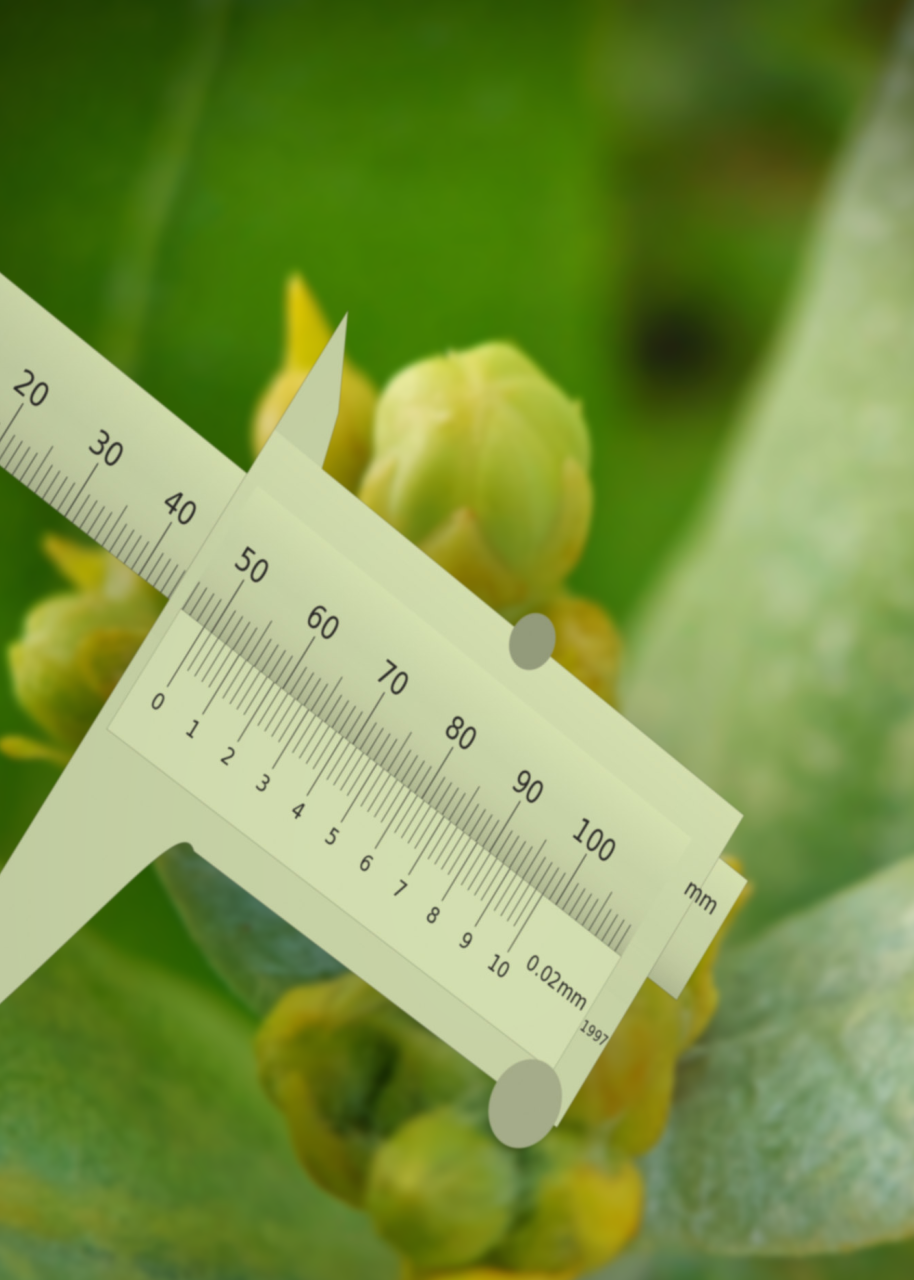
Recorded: 49.0 mm
